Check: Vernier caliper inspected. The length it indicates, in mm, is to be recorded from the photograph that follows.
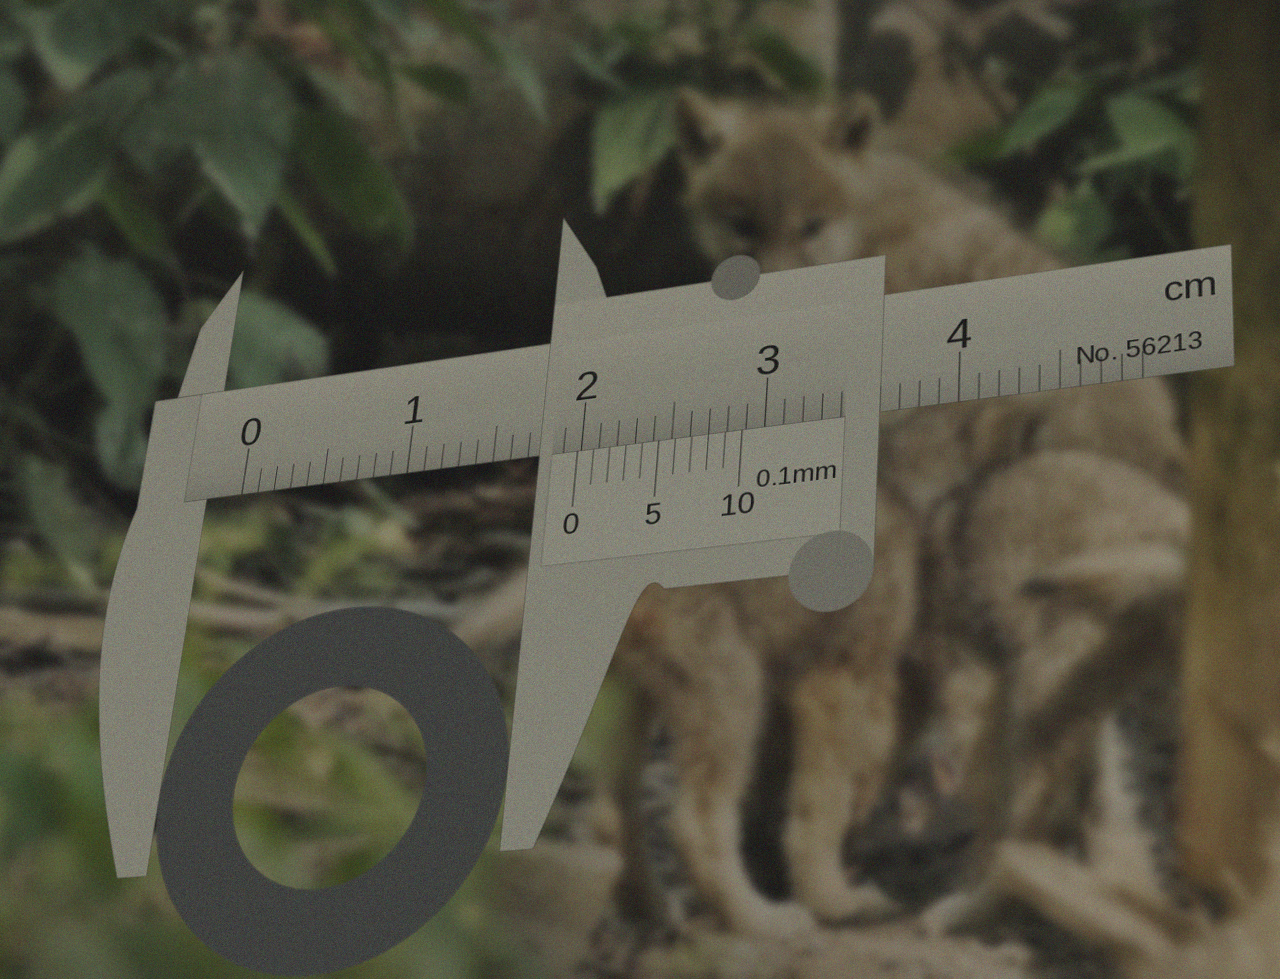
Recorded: 19.8 mm
